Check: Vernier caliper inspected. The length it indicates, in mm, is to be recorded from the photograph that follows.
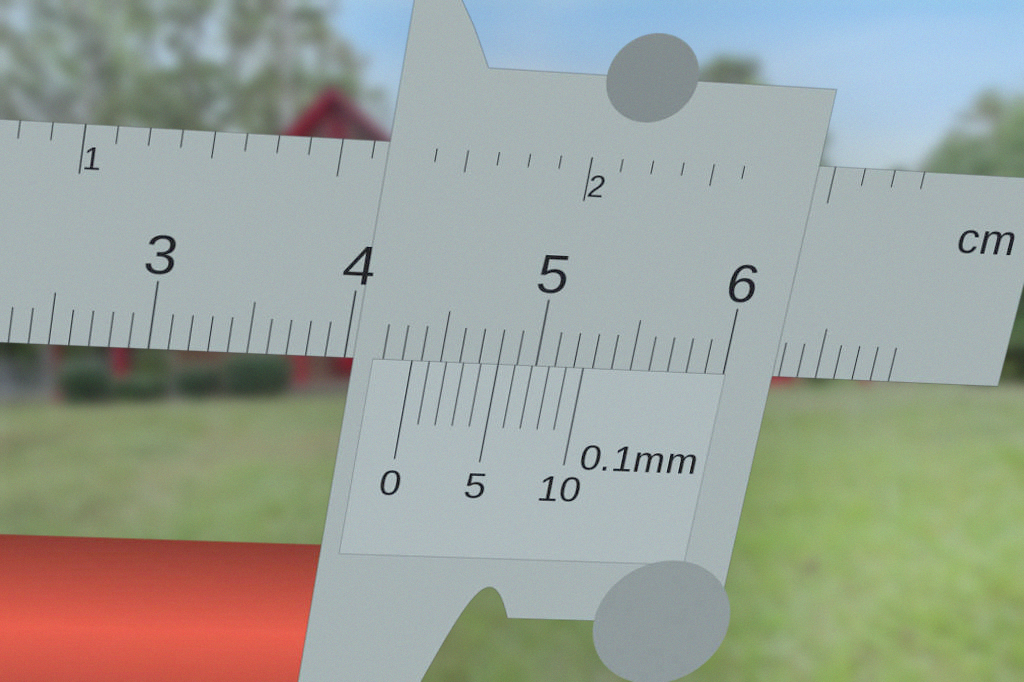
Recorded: 43.5 mm
